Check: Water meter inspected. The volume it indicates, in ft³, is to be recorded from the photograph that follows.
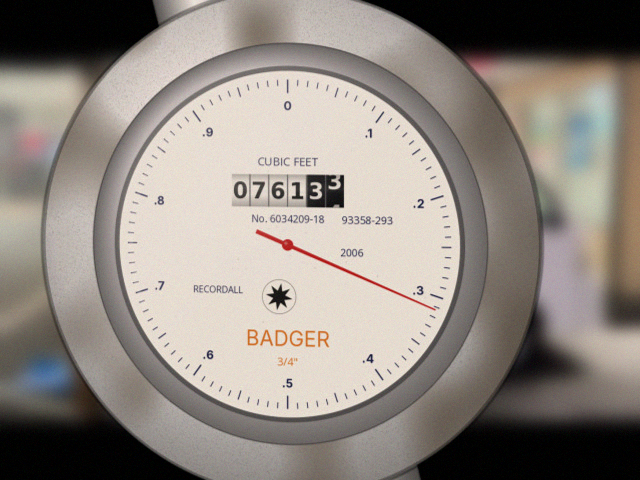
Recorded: 76133.31 ft³
